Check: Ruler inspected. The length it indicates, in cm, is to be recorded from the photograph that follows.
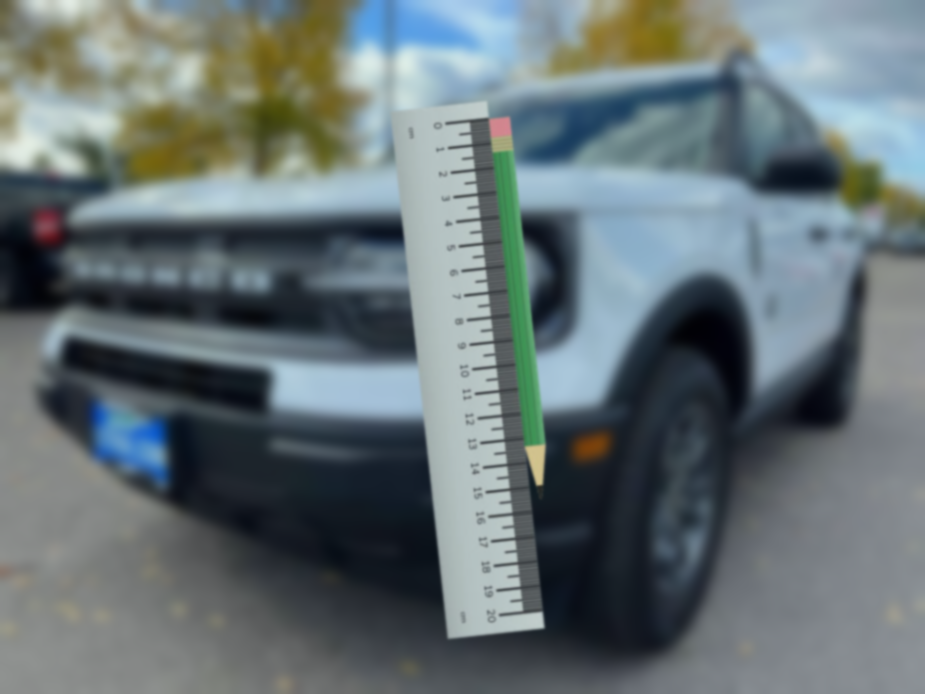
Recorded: 15.5 cm
